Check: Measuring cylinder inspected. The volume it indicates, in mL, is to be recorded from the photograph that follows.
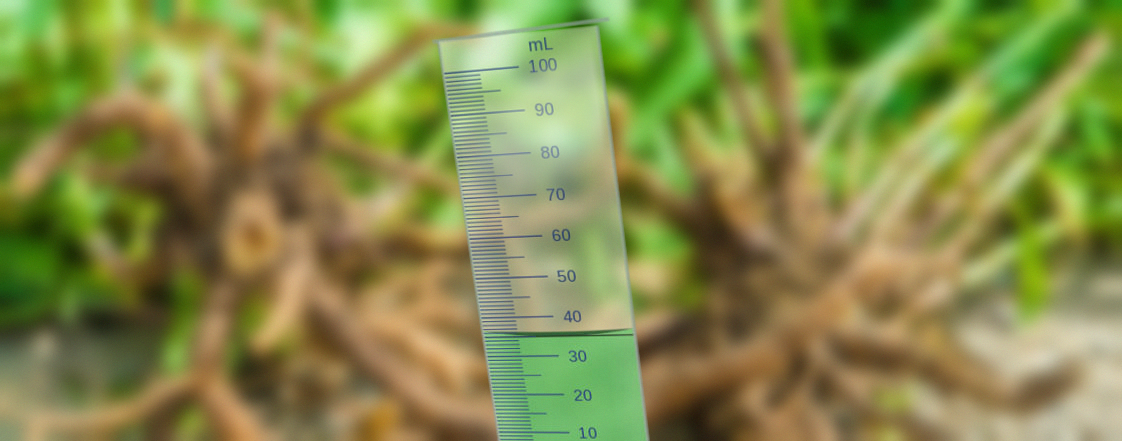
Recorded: 35 mL
